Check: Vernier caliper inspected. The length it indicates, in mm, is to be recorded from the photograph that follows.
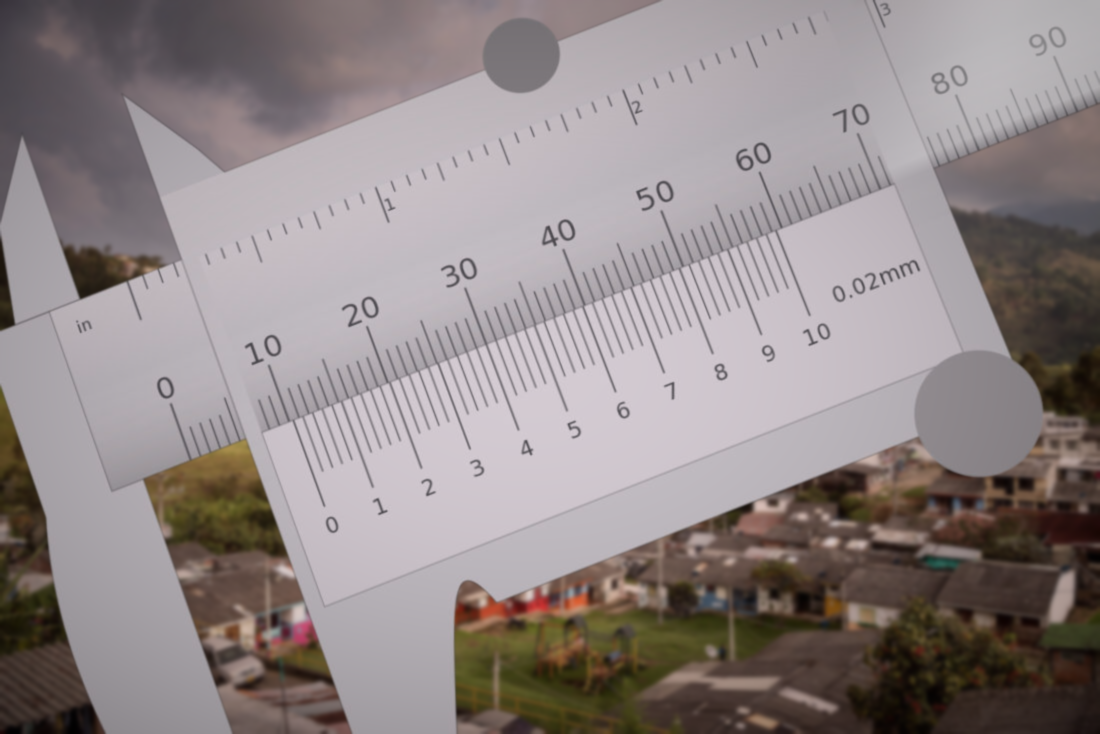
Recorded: 10.4 mm
